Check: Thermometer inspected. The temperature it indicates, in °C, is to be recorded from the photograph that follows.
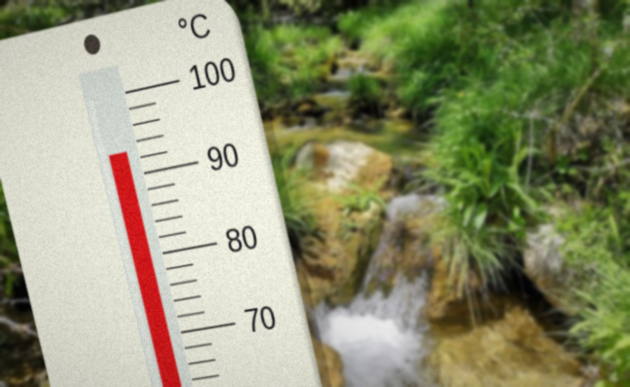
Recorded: 93 °C
